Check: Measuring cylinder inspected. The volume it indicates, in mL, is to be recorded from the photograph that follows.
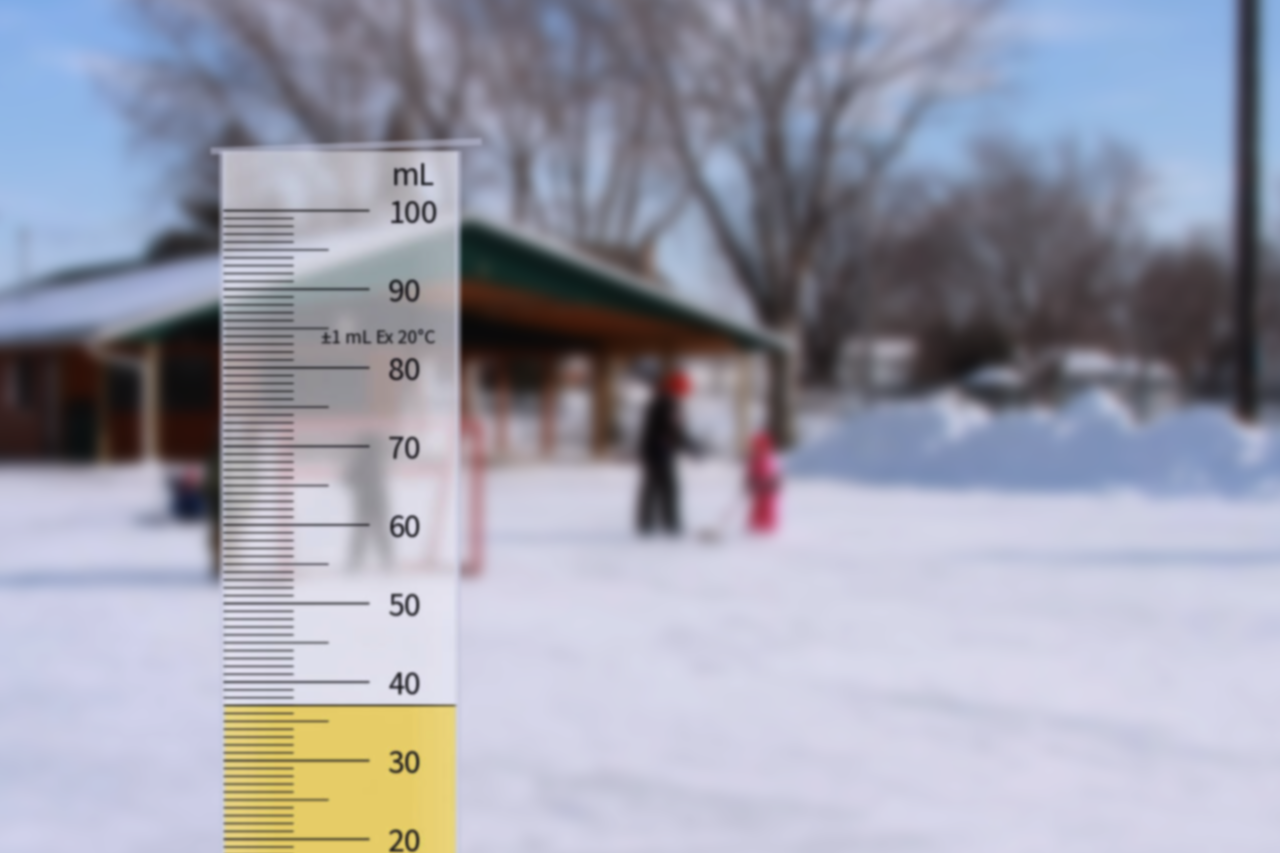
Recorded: 37 mL
